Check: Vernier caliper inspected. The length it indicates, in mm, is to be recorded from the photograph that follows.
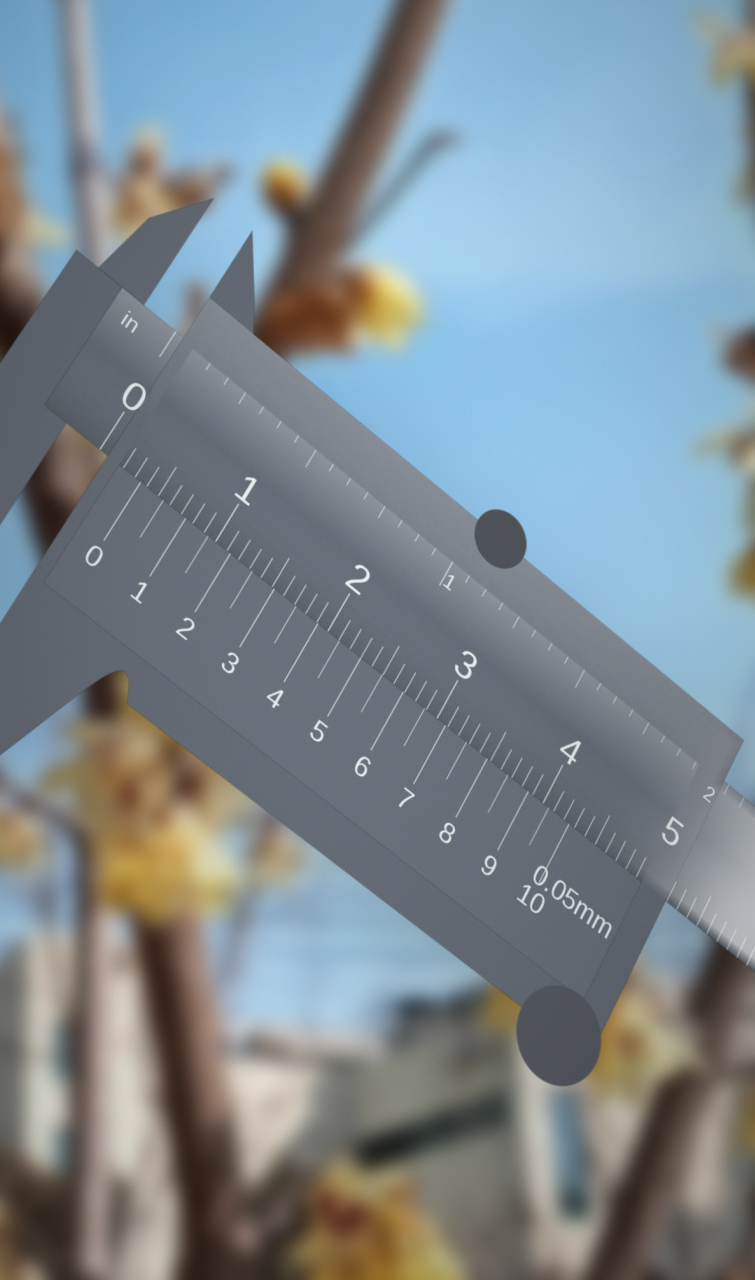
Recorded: 3.5 mm
